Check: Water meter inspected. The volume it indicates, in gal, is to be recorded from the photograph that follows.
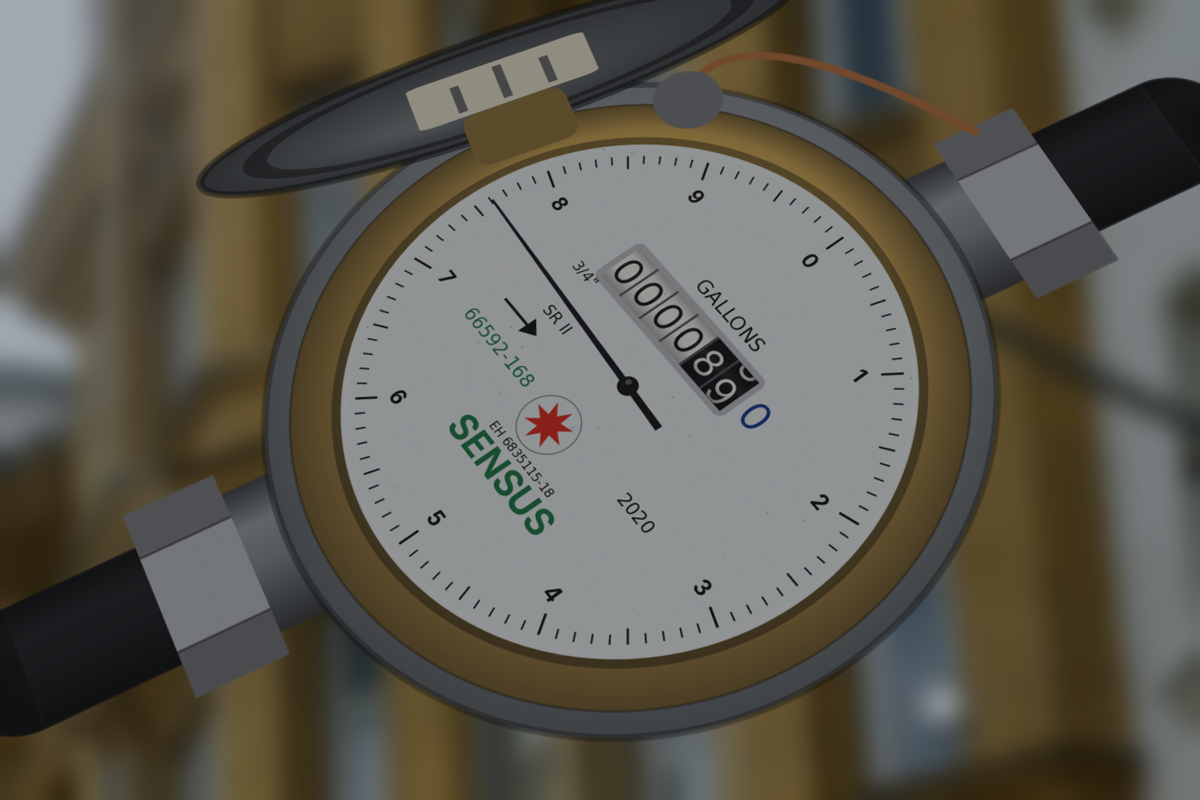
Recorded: 887.6 gal
